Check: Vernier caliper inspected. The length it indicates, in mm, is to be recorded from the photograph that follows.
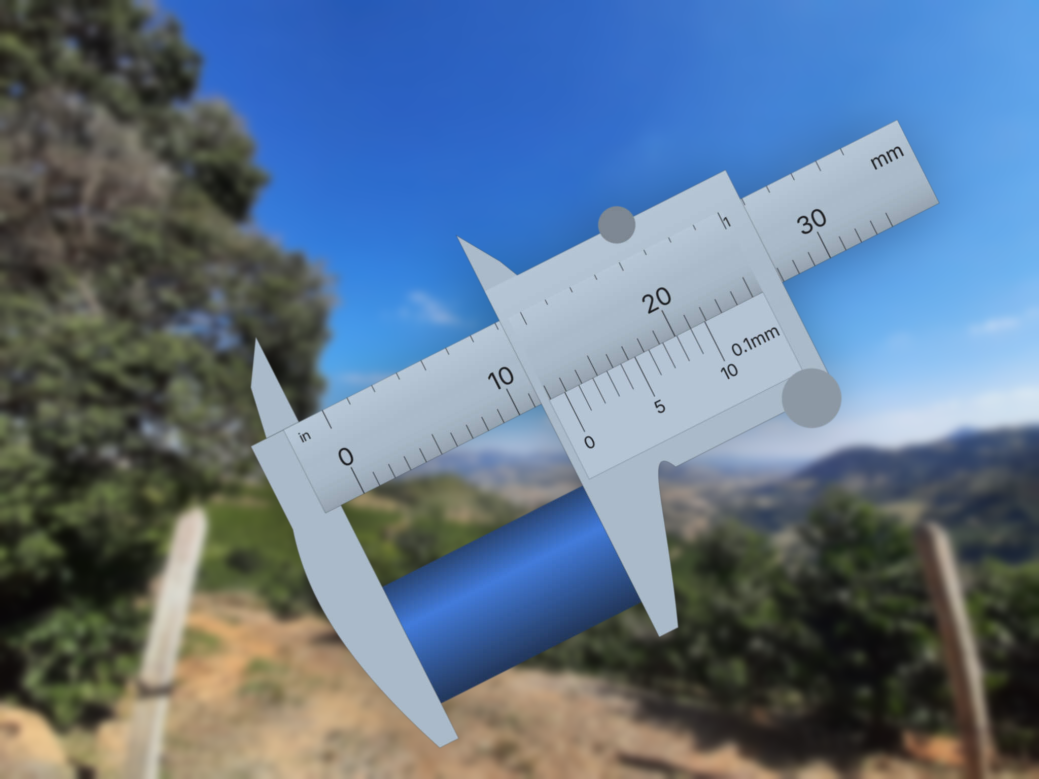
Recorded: 12.9 mm
